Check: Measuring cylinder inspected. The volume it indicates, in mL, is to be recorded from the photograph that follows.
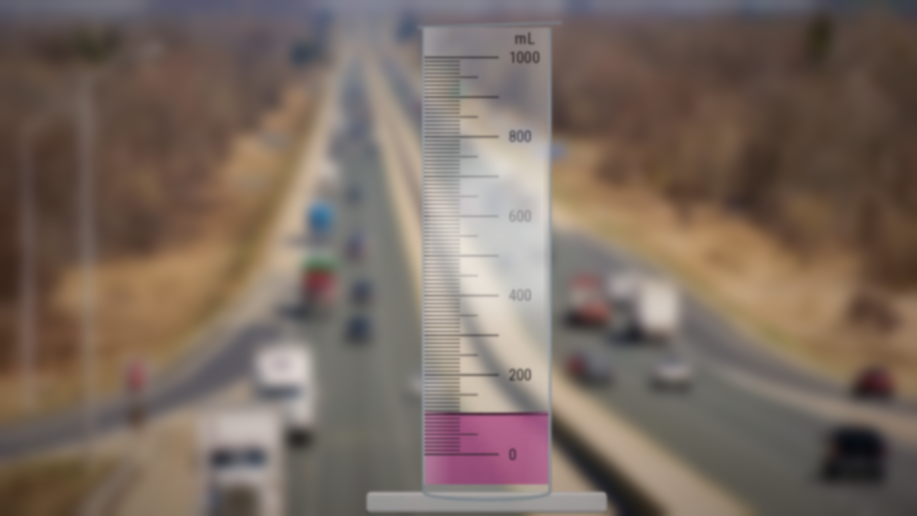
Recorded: 100 mL
